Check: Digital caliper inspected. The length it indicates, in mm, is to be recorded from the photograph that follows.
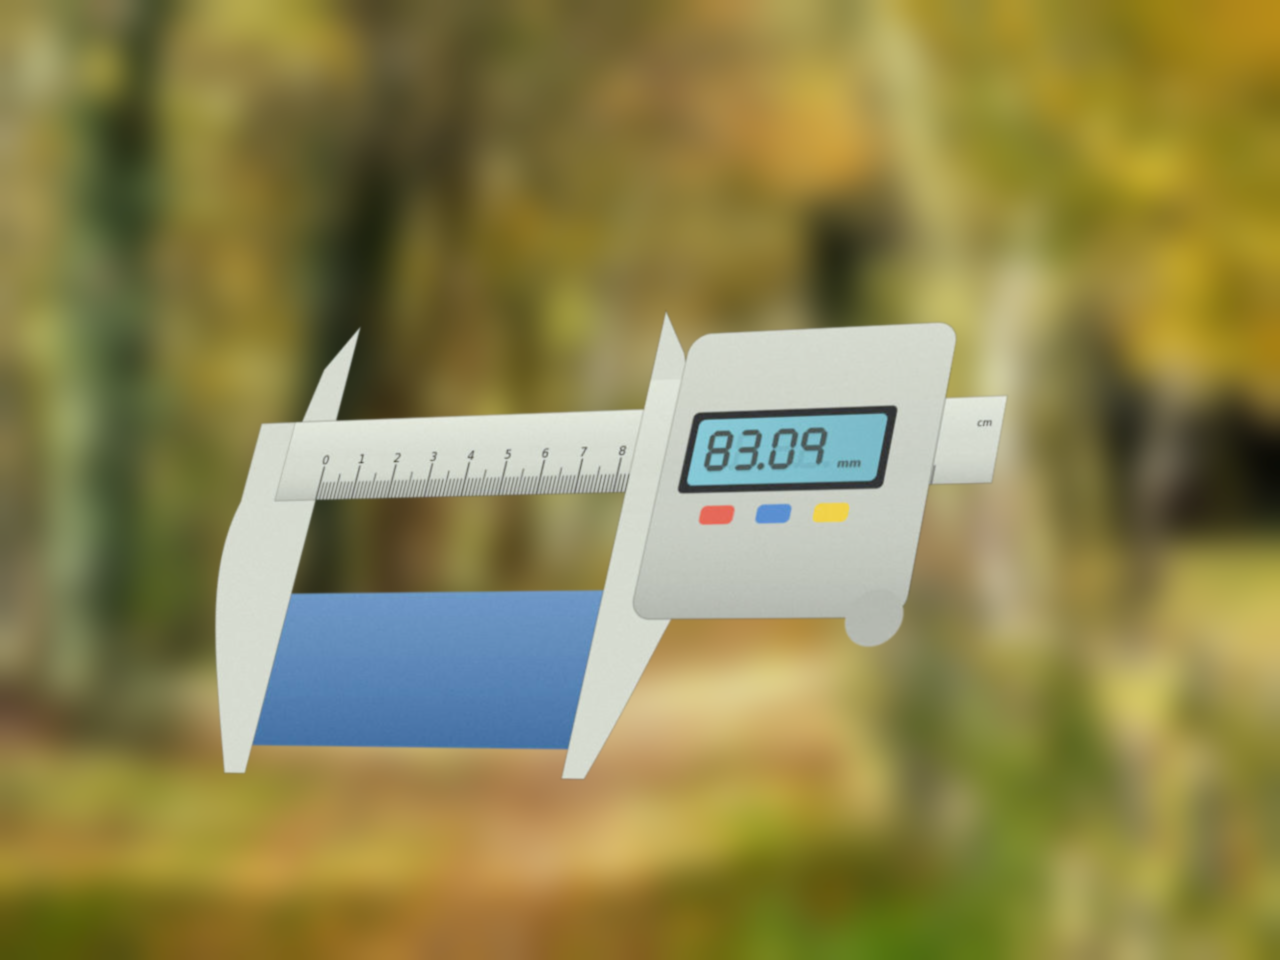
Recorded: 83.09 mm
